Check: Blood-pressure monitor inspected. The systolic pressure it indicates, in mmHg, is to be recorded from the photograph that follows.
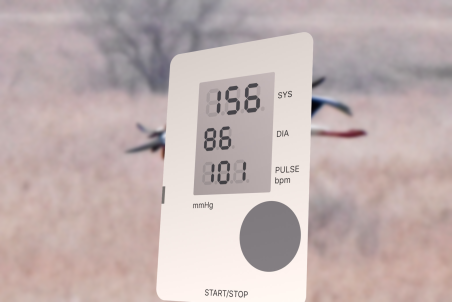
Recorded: 156 mmHg
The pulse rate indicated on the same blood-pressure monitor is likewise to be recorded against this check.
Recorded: 101 bpm
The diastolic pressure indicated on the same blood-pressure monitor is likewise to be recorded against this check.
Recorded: 86 mmHg
